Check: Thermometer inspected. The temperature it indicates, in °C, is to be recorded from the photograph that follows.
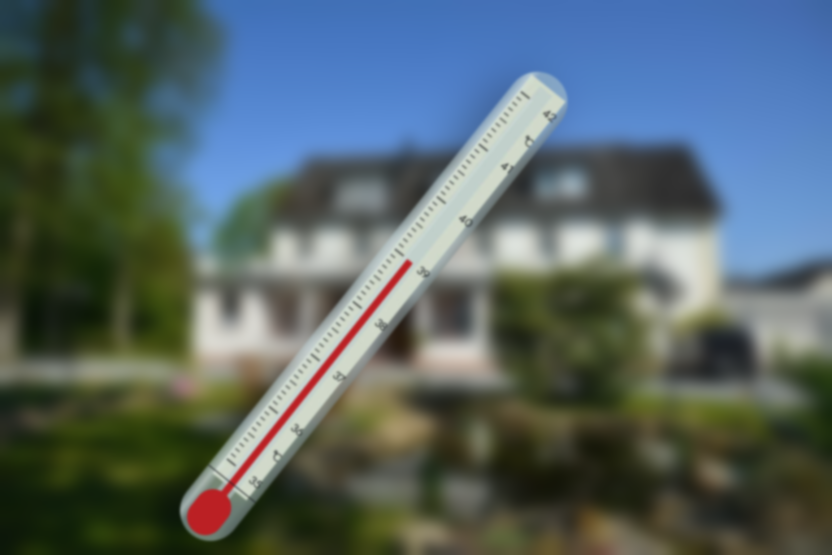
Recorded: 39 °C
